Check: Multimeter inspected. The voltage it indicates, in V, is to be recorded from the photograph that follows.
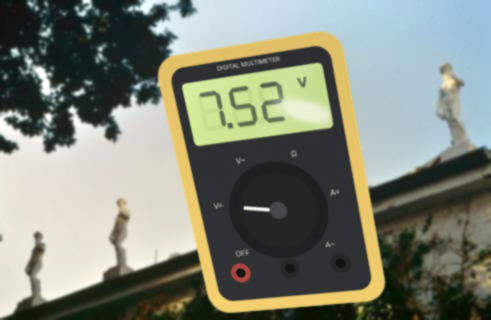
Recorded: 7.52 V
